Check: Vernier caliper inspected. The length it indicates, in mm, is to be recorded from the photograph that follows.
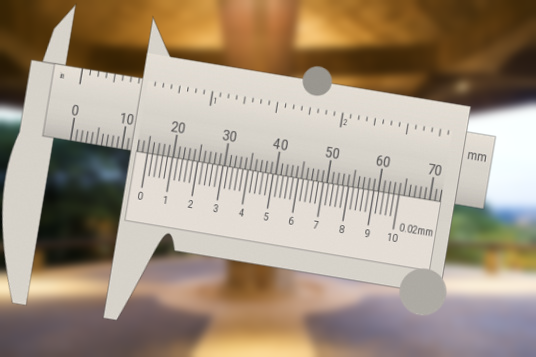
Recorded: 15.0 mm
